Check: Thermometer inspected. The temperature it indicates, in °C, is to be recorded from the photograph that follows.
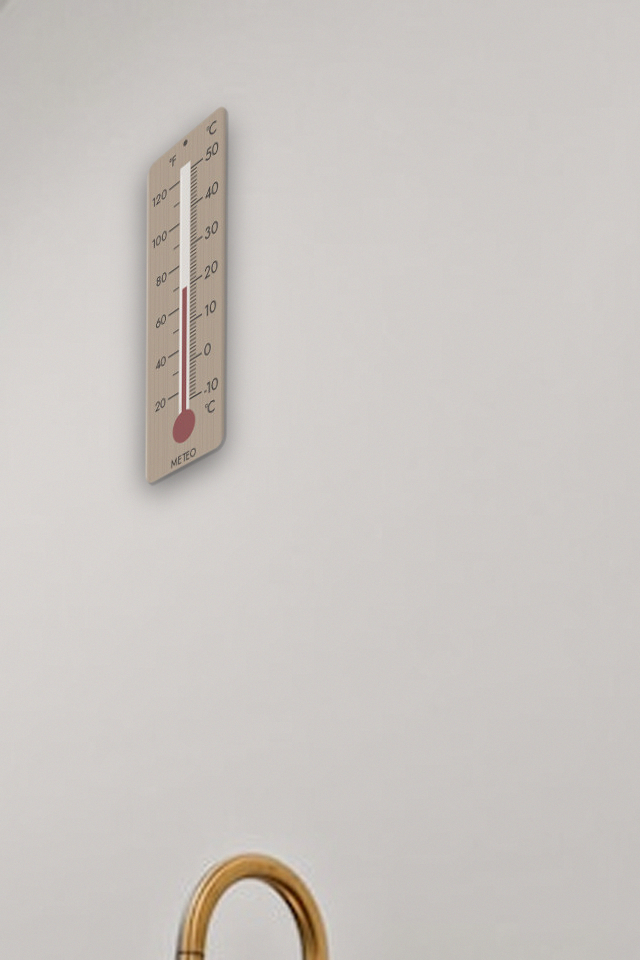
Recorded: 20 °C
